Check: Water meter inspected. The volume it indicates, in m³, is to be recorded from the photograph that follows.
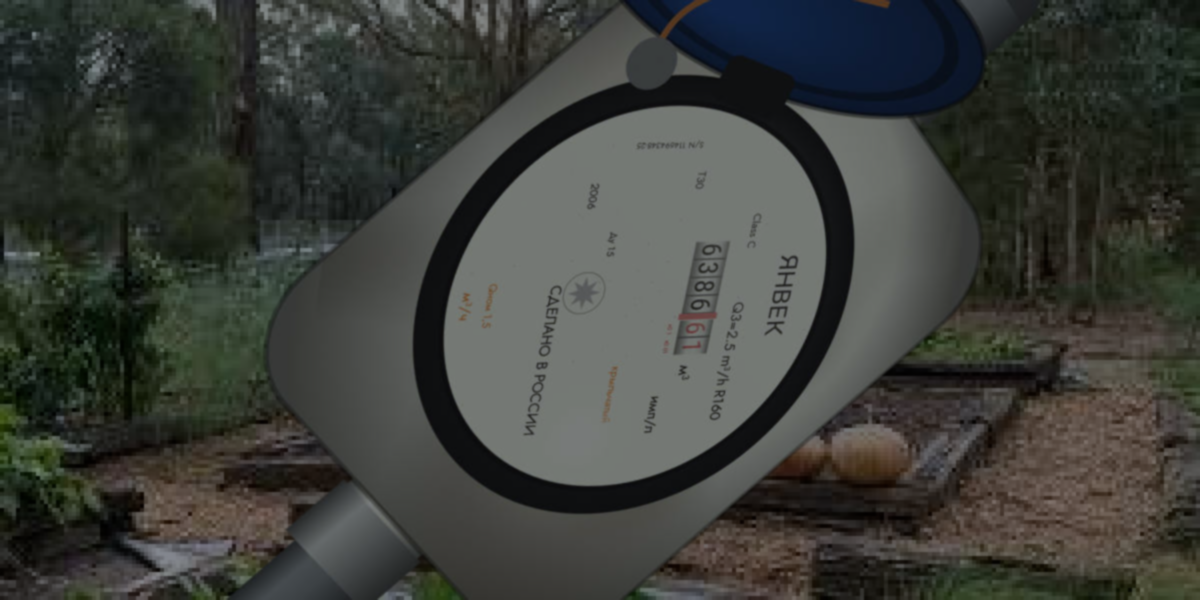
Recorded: 6386.61 m³
